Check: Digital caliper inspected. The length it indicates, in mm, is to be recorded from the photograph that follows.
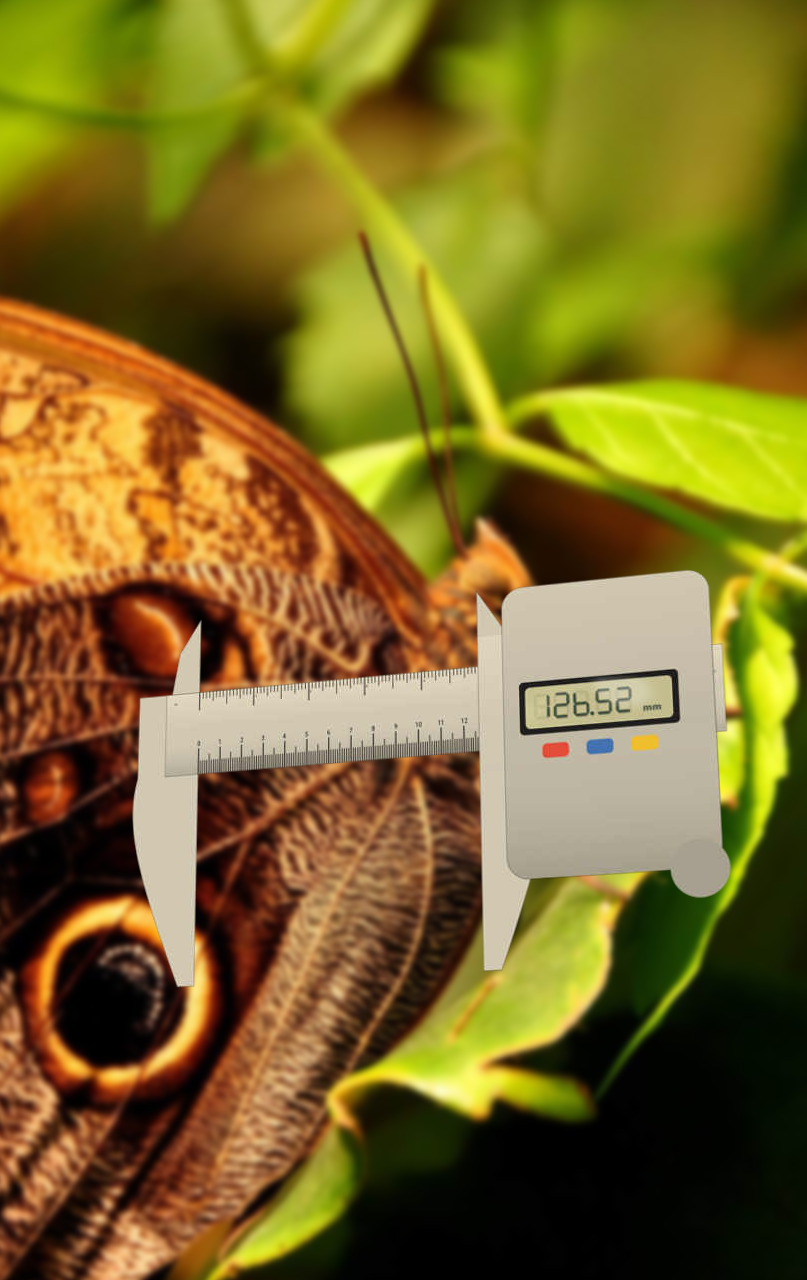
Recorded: 126.52 mm
